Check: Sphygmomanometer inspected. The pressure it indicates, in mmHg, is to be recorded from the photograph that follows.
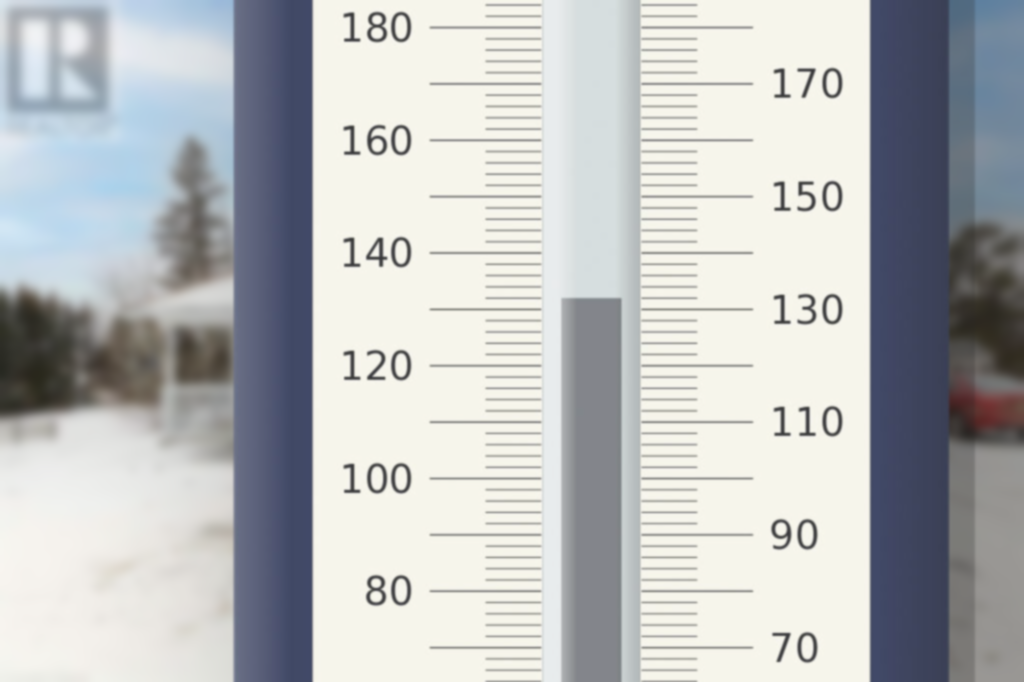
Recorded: 132 mmHg
